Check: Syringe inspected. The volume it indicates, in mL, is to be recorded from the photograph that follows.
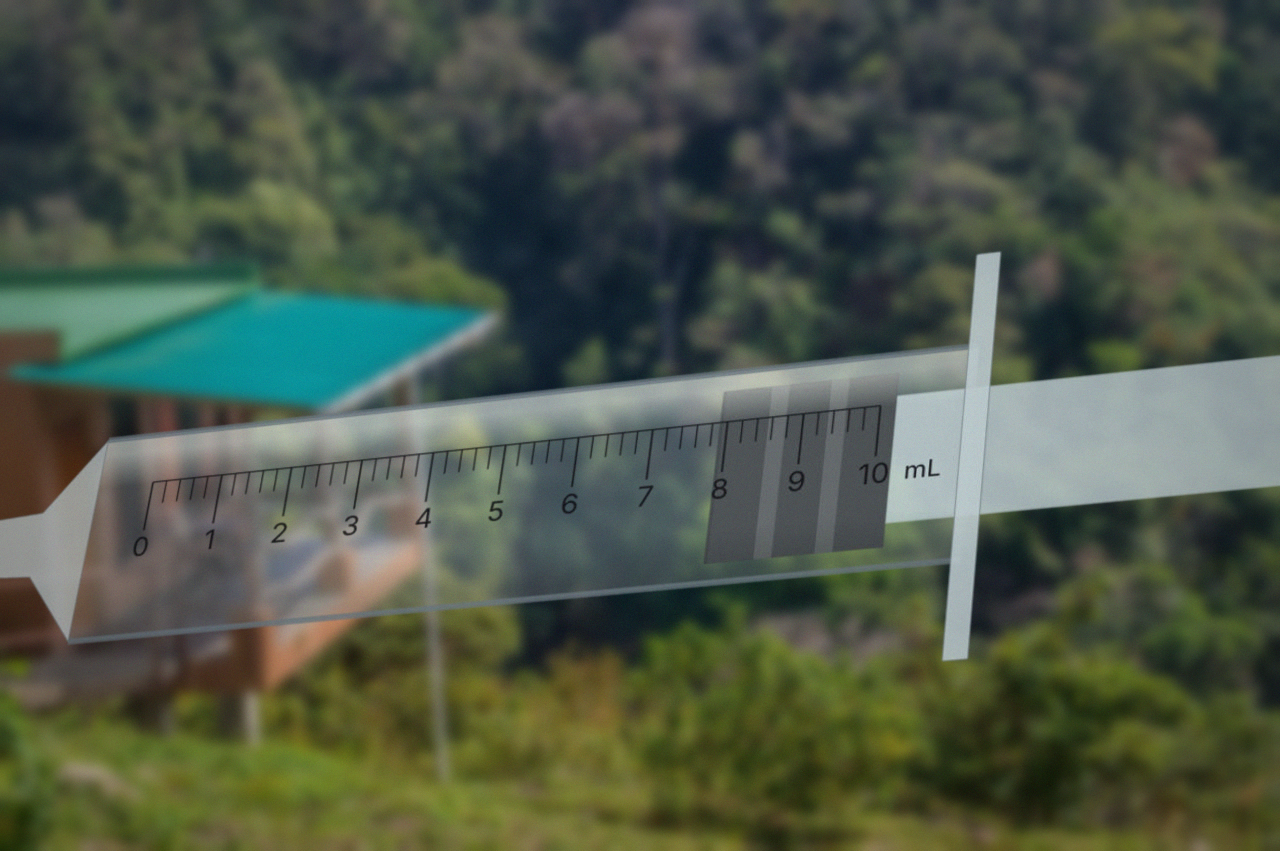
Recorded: 7.9 mL
